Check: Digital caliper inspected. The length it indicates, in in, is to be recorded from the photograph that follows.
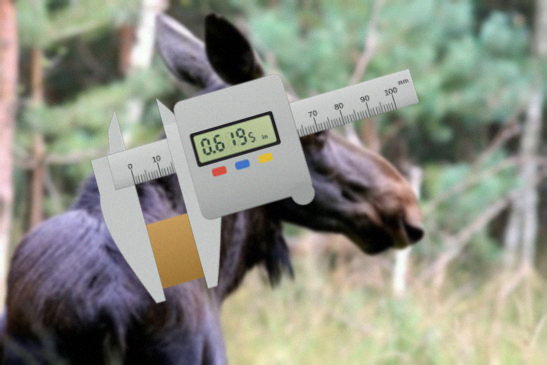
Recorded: 0.6195 in
